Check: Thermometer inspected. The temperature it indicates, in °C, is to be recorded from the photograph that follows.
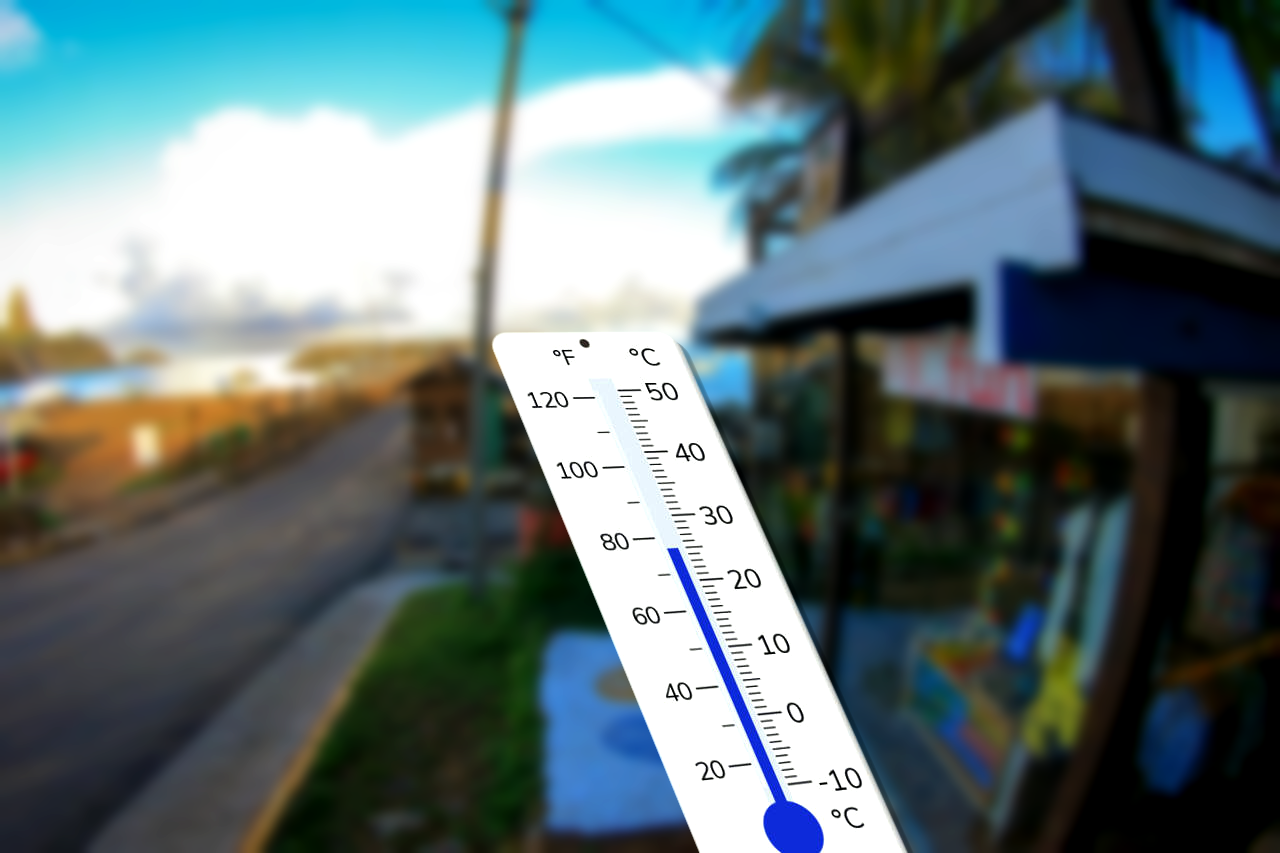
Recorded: 25 °C
